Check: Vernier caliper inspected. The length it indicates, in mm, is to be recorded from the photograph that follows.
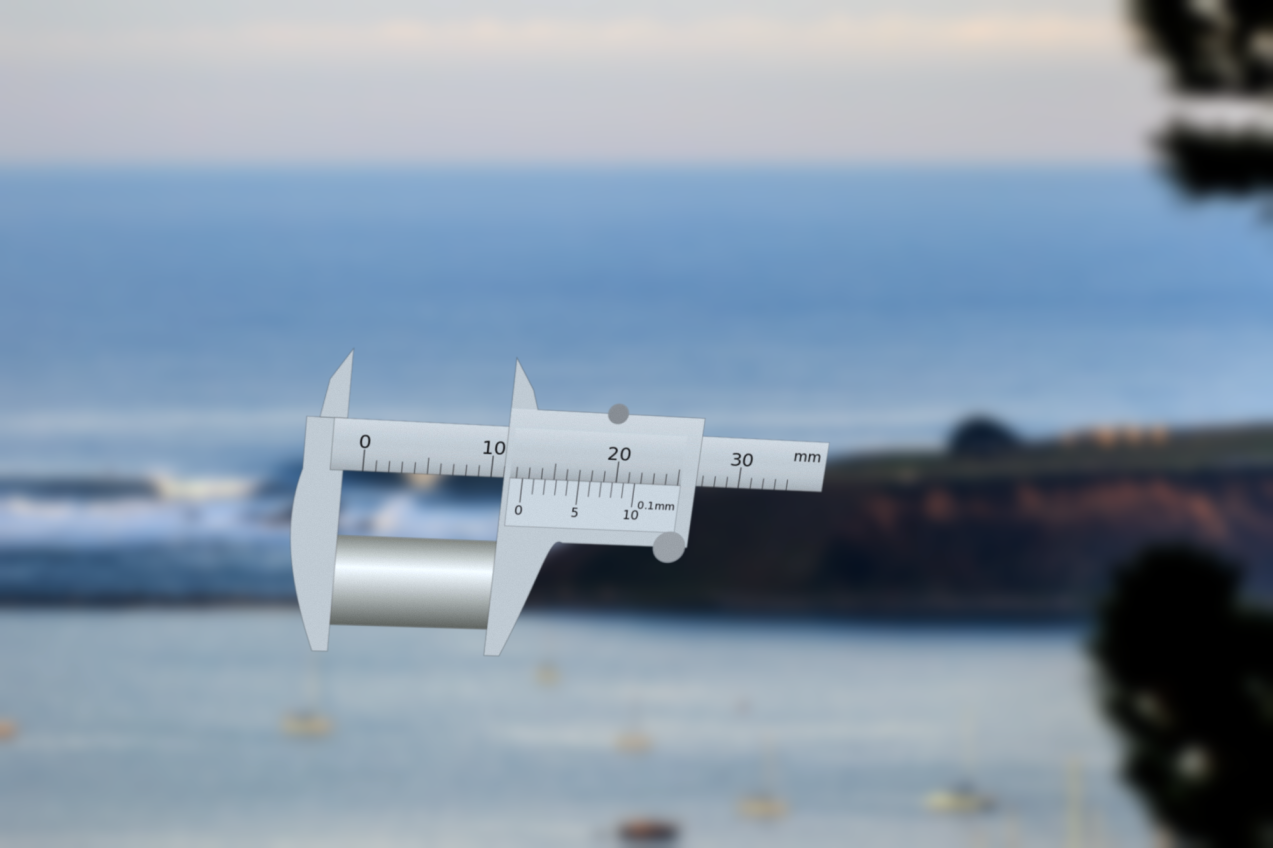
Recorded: 12.5 mm
